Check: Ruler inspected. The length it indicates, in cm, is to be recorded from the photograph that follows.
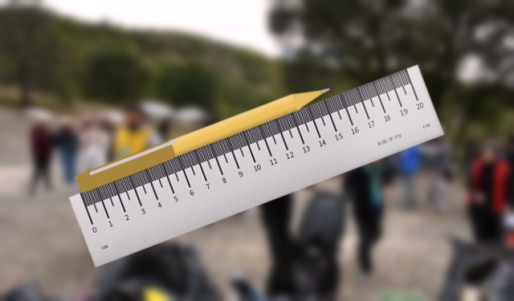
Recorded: 15.5 cm
